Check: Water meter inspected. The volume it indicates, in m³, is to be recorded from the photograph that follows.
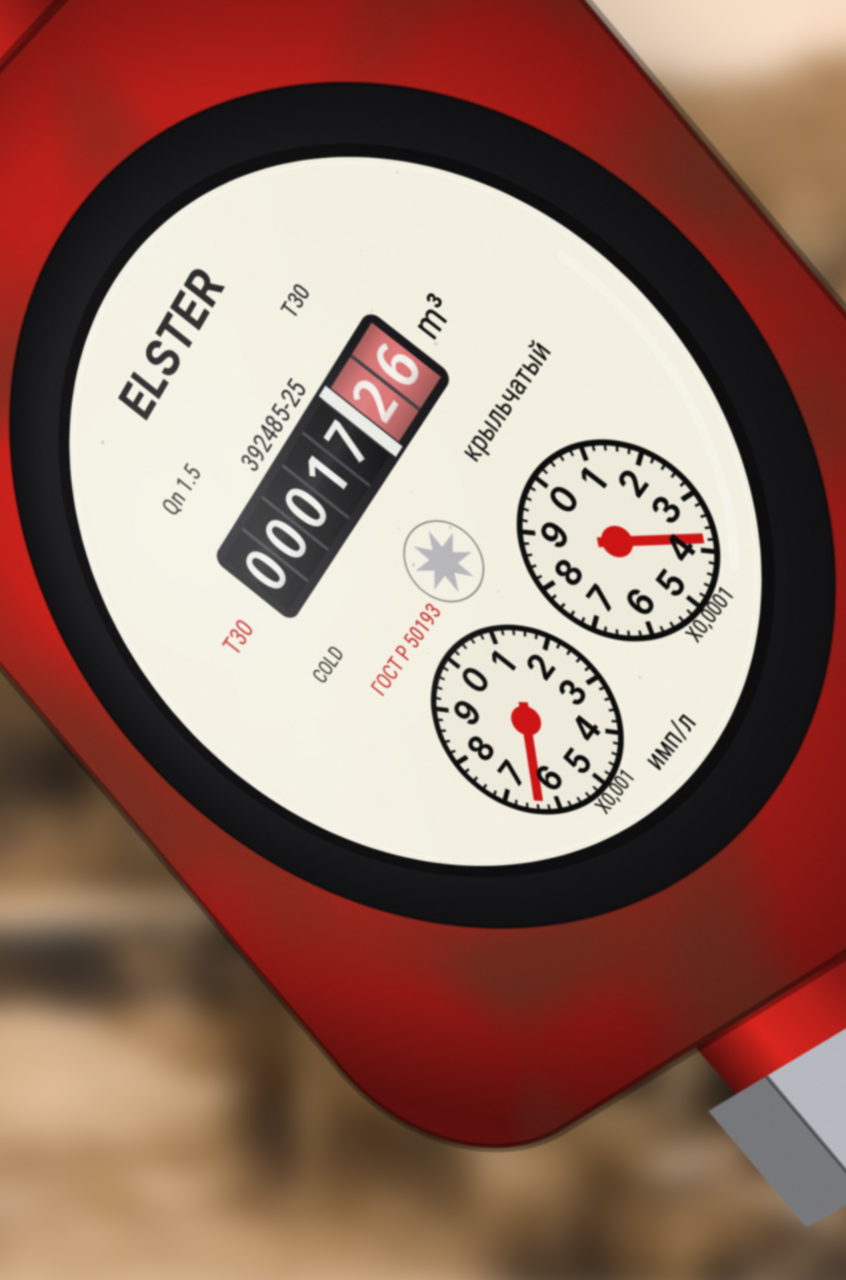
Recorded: 17.2663 m³
